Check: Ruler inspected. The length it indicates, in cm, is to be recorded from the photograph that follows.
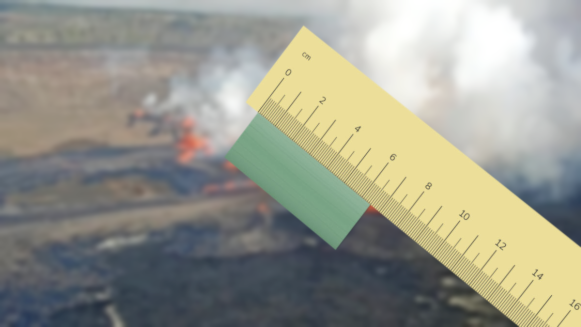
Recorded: 6.5 cm
